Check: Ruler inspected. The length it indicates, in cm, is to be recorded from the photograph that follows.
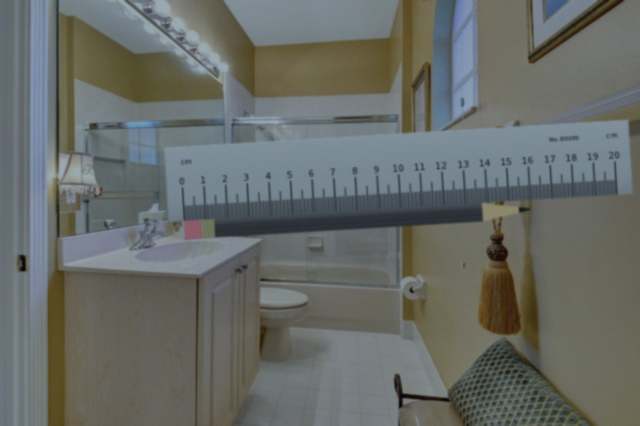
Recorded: 16 cm
